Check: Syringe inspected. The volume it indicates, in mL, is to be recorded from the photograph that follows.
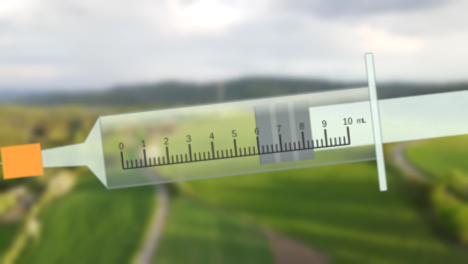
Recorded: 6 mL
